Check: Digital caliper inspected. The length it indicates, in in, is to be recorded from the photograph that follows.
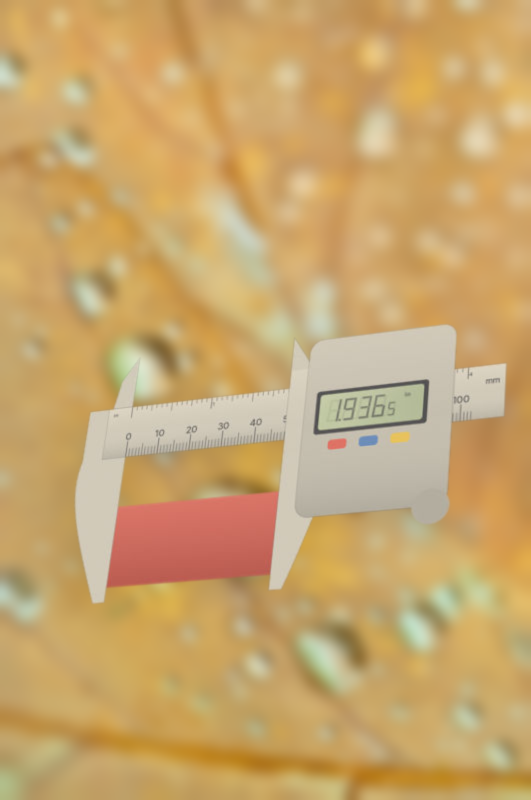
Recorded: 1.9365 in
